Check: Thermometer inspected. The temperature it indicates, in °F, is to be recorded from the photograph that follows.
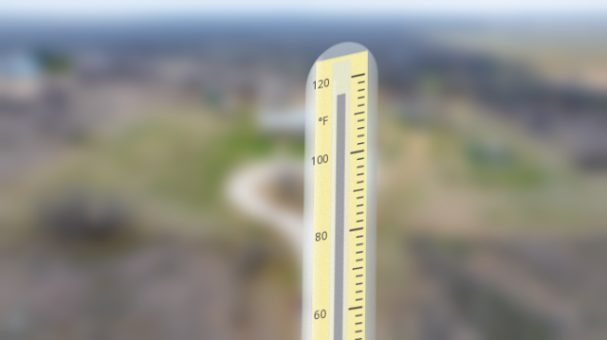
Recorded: 116 °F
